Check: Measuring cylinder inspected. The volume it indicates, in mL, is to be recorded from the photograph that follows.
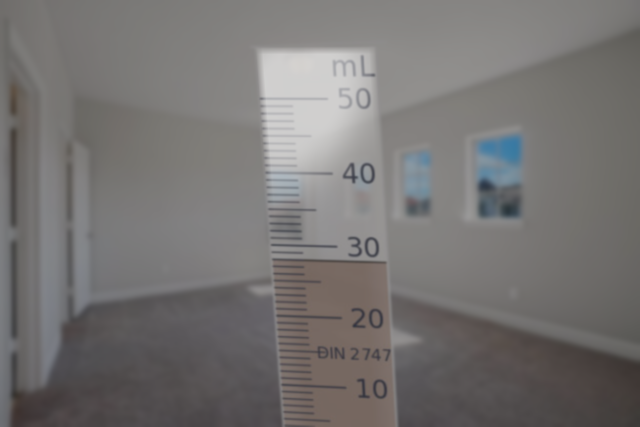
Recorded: 28 mL
